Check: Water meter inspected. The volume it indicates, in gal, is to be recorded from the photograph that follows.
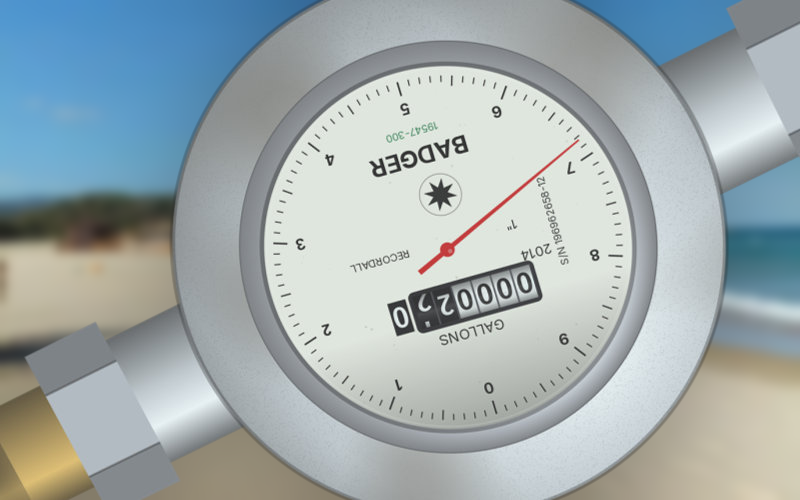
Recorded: 216.8 gal
